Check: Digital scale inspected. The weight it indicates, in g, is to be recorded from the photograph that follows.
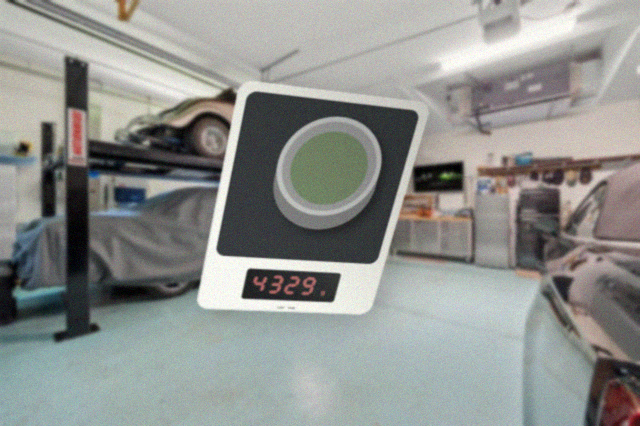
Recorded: 4329 g
